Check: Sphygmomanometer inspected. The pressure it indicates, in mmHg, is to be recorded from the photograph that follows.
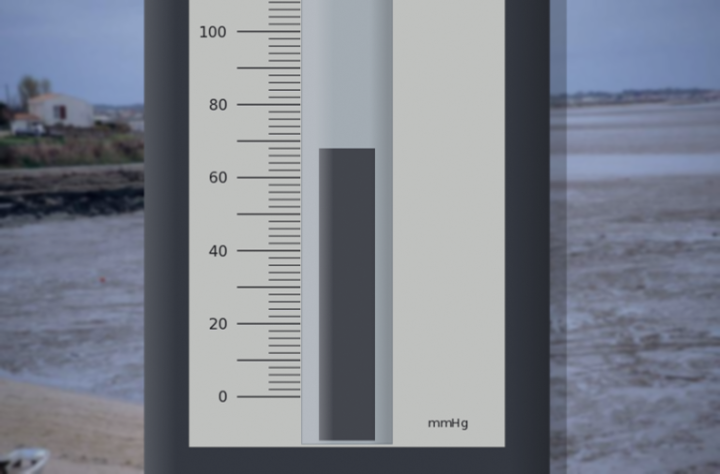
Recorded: 68 mmHg
